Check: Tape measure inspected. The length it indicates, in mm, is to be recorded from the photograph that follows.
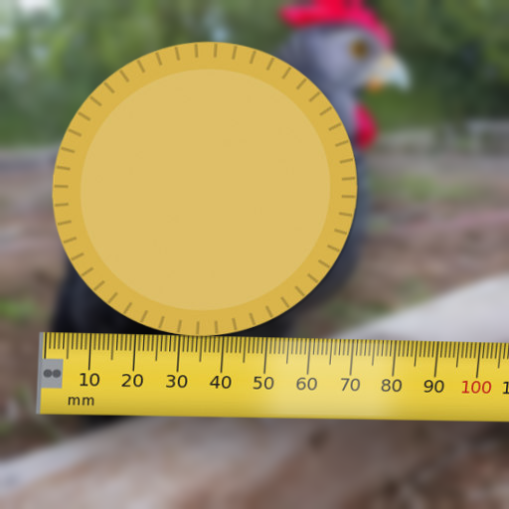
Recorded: 68 mm
